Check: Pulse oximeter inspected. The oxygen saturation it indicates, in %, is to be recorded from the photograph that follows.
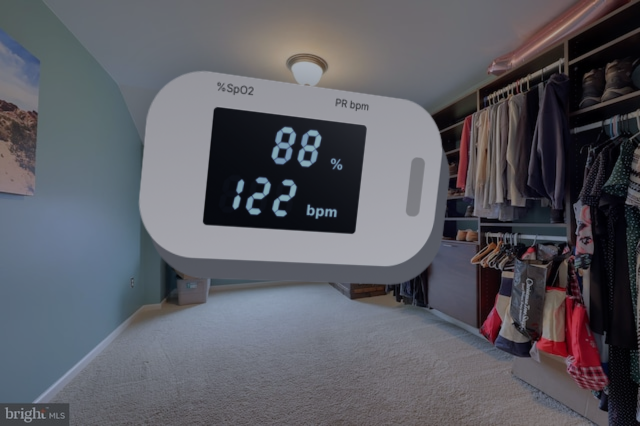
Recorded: 88 %
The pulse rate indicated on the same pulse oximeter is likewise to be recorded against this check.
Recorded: 122 bpm
